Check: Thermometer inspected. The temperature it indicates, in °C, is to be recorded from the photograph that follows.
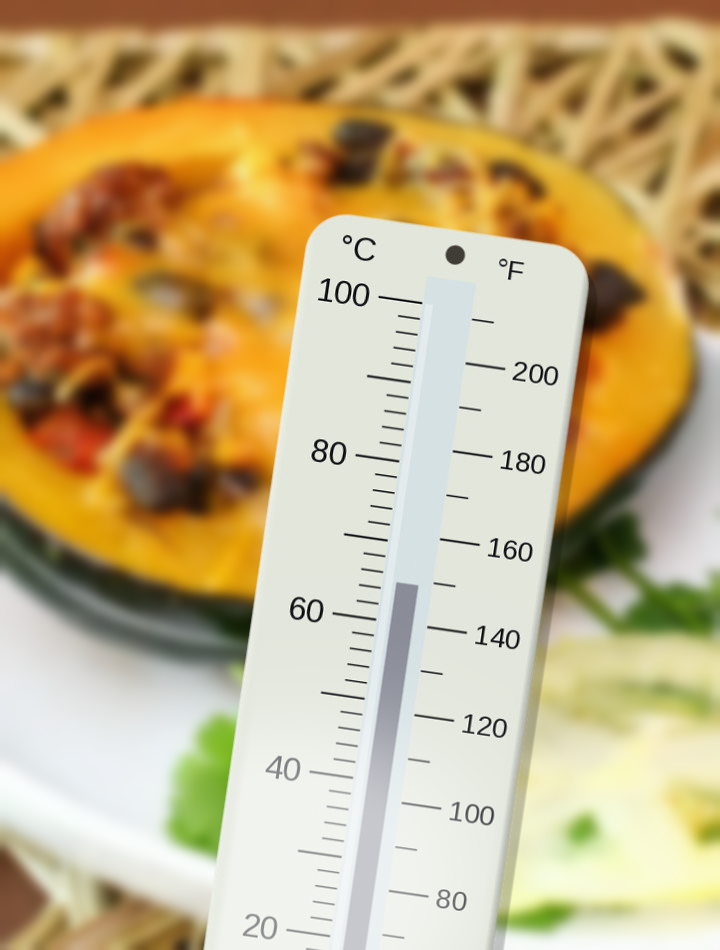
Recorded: 65 °C
